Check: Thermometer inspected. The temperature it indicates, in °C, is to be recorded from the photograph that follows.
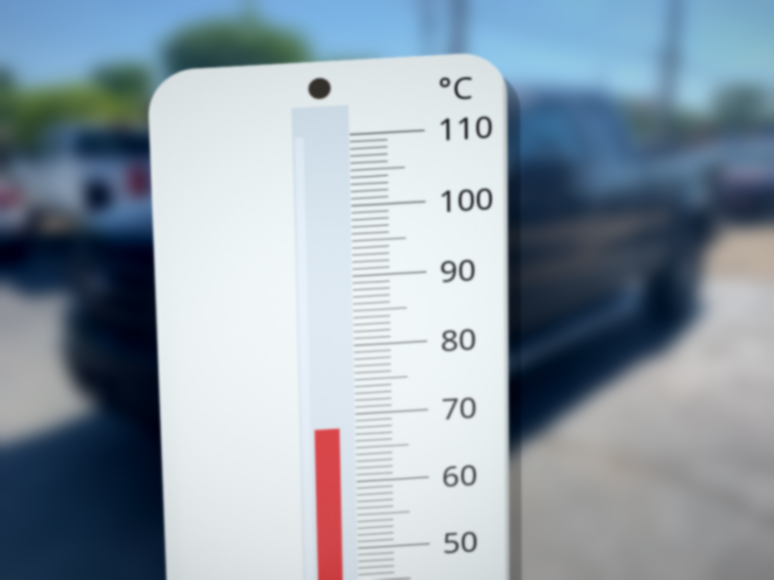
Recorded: 68 °C
